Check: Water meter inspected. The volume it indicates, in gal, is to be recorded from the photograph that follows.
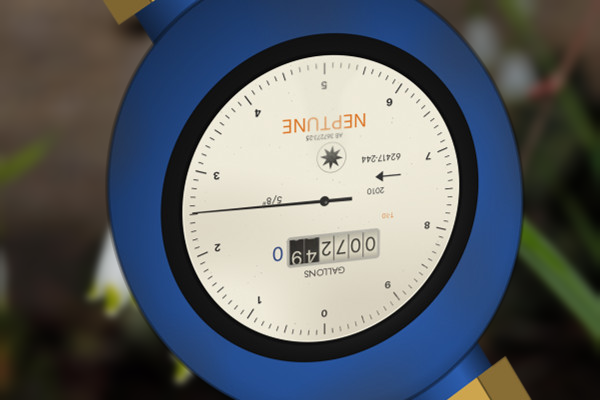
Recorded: 72492.5 gal
